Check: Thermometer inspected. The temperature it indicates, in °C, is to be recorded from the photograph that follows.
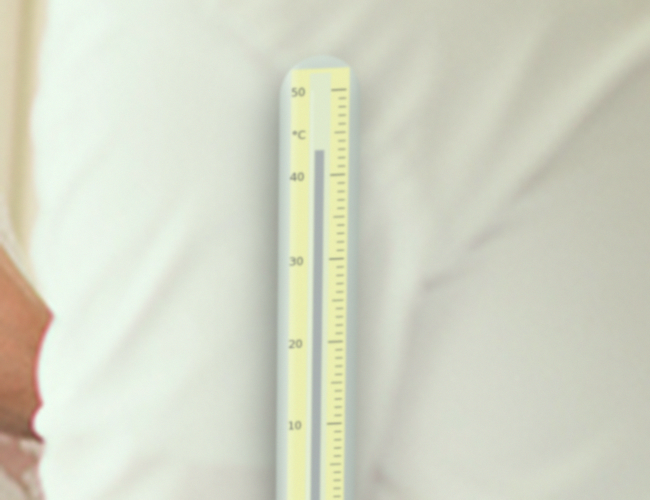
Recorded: 43 °C
